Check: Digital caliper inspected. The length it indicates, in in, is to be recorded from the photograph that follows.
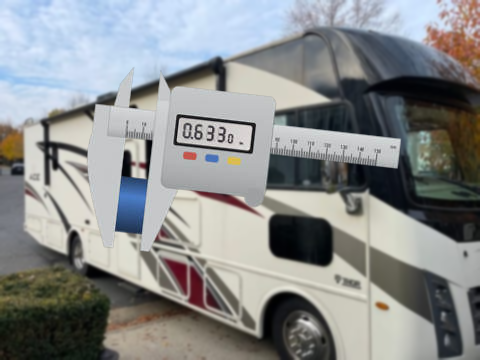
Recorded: 0.6330 in
